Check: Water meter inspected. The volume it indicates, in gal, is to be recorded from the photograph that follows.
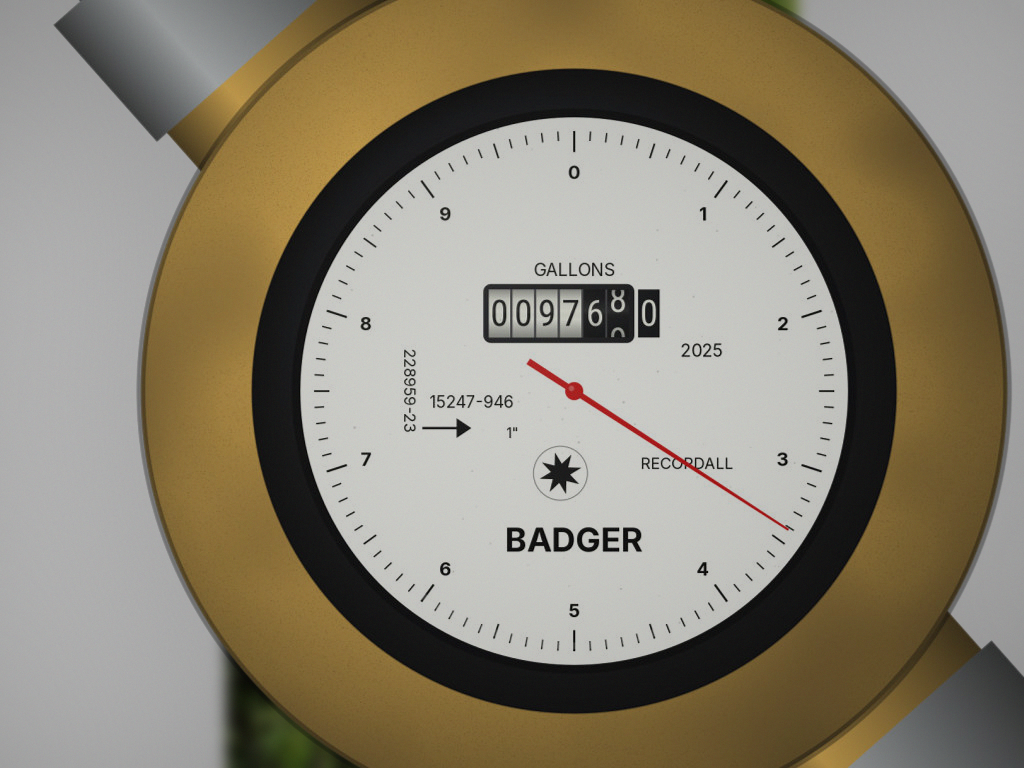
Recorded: 97683.4 gal
